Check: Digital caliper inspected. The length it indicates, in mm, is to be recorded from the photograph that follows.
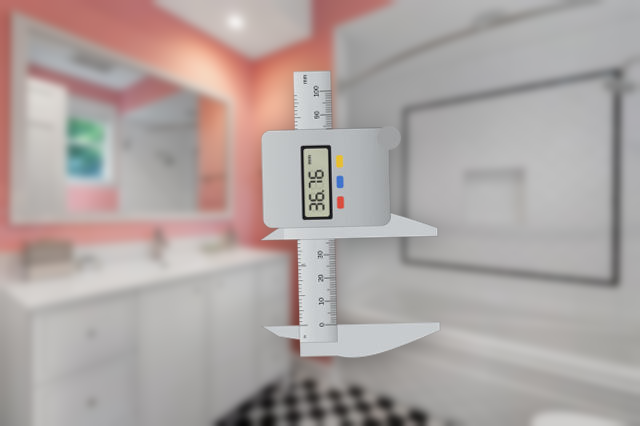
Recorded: 36.76 mm
